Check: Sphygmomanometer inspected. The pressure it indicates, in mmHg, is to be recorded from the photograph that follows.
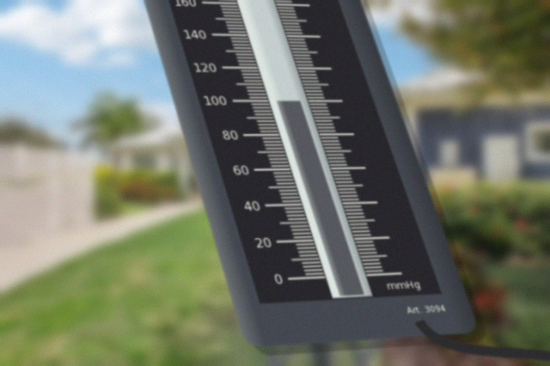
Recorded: 100 mmHg
